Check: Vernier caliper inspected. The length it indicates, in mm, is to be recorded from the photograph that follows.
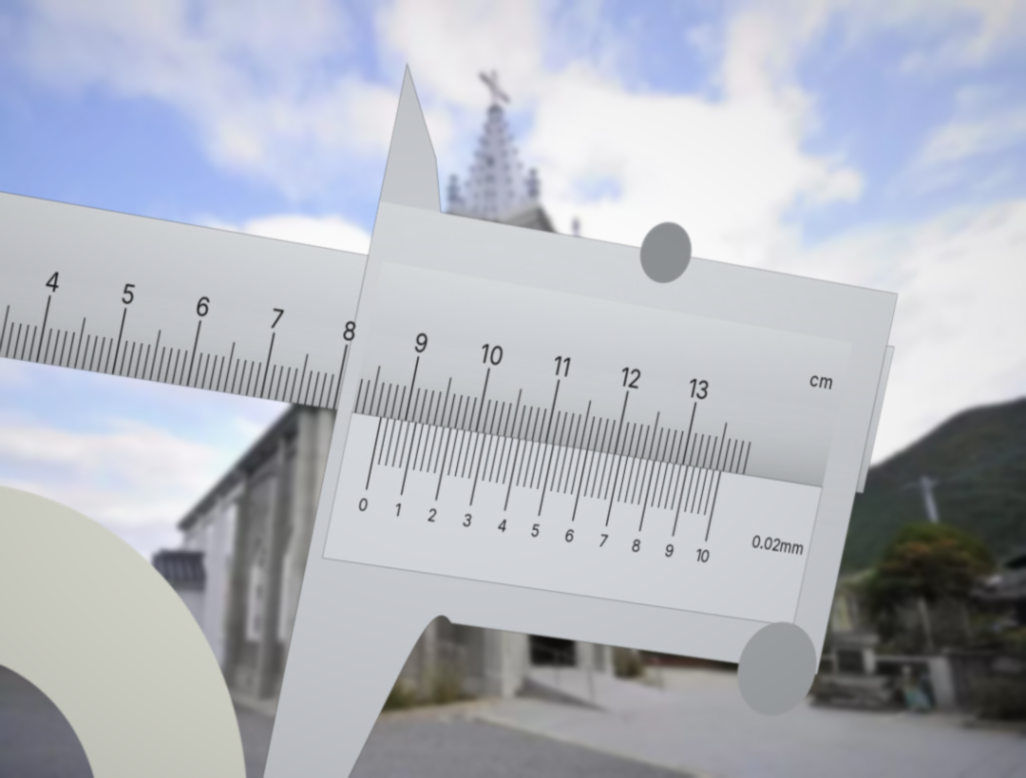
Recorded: 86.6 mm
